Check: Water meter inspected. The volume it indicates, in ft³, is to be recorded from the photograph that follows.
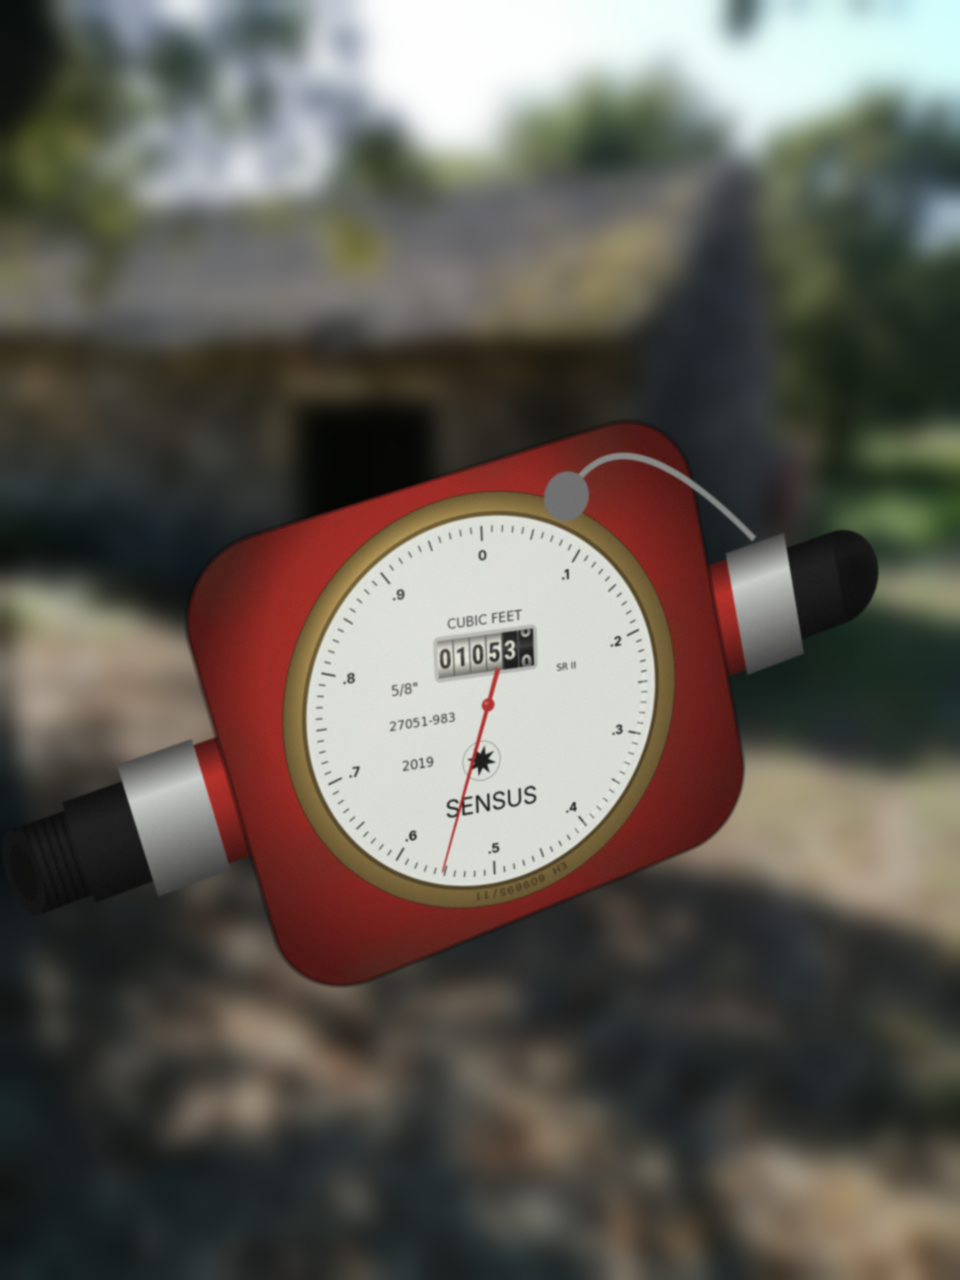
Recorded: 10538.55 ft³
